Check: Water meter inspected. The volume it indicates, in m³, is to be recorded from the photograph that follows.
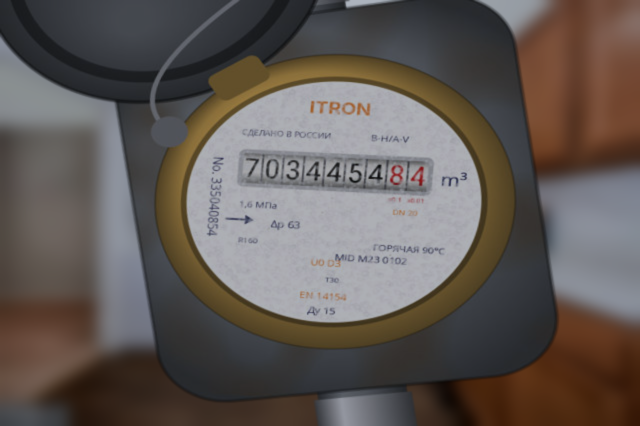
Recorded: 7034454.84 m³
